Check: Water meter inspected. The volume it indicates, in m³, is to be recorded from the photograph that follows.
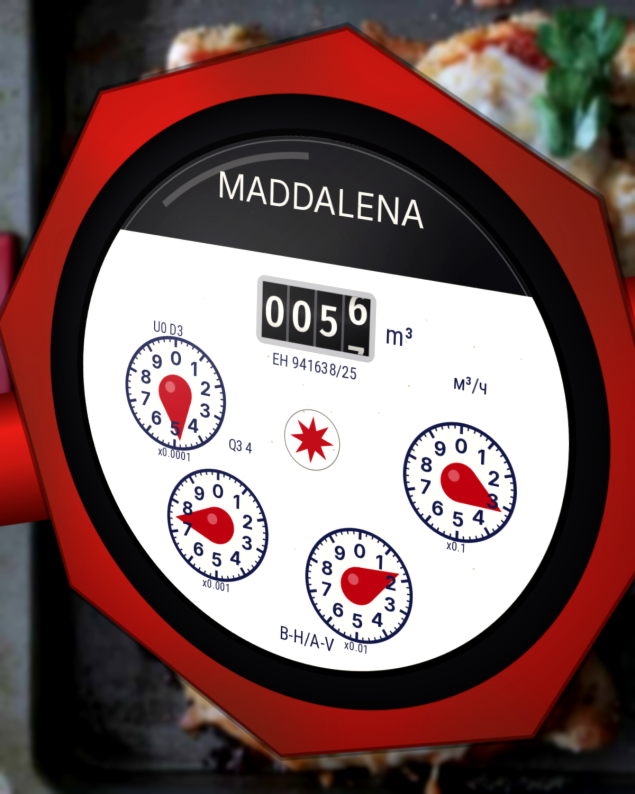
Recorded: 56.3174 m³
